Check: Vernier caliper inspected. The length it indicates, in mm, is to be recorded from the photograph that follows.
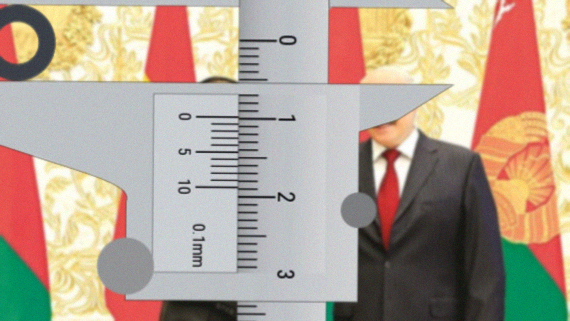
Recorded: 9.8 mm
